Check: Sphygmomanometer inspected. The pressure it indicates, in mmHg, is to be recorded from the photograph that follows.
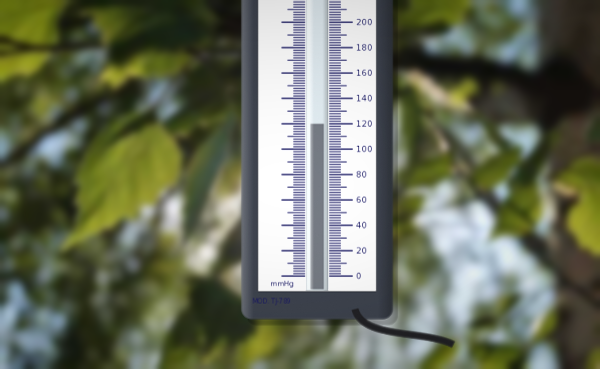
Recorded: 120 mmHg
